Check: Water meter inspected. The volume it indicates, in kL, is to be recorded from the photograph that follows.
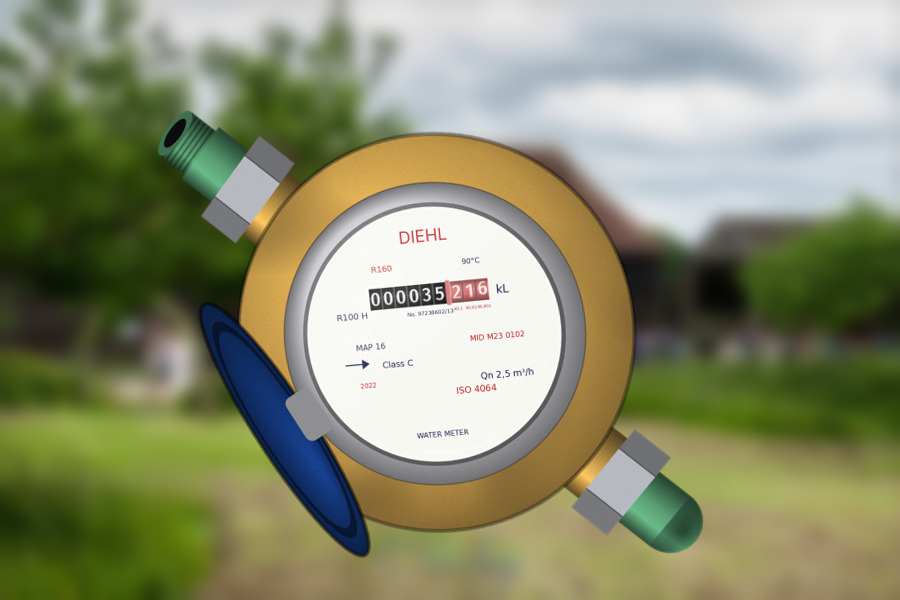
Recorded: 35.216 kL
